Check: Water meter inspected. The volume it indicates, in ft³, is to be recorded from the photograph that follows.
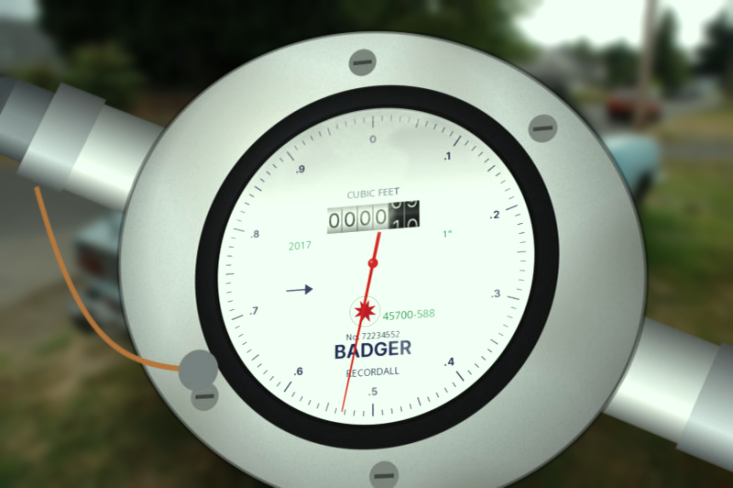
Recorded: 9.53 ft³
